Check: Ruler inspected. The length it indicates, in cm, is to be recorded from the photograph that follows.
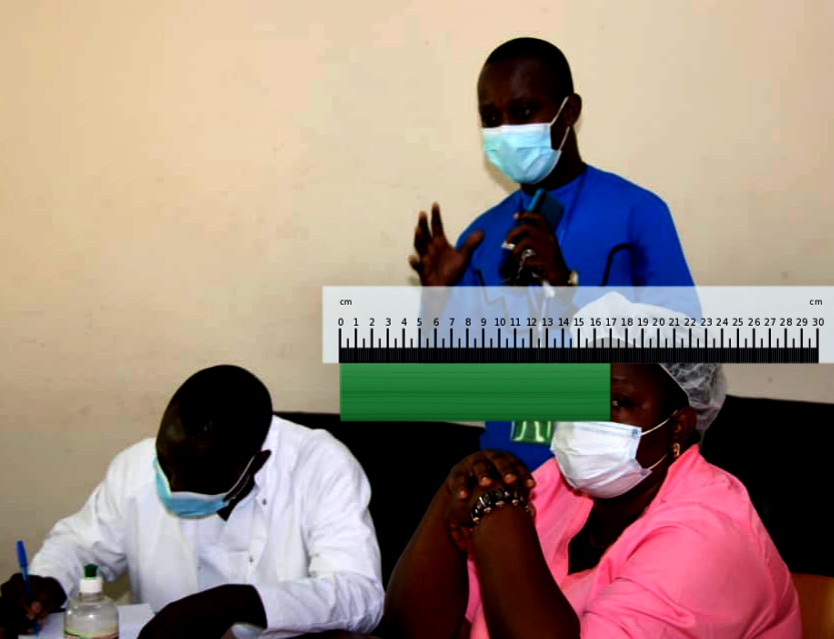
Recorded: 17 cm
